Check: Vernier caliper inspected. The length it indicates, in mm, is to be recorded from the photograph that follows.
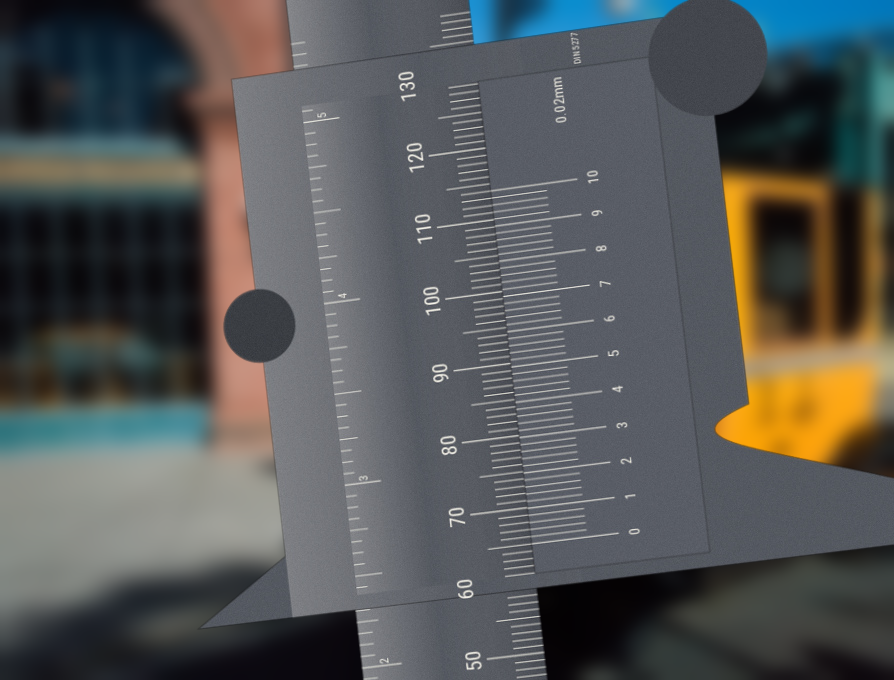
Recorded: 65.0 mm
